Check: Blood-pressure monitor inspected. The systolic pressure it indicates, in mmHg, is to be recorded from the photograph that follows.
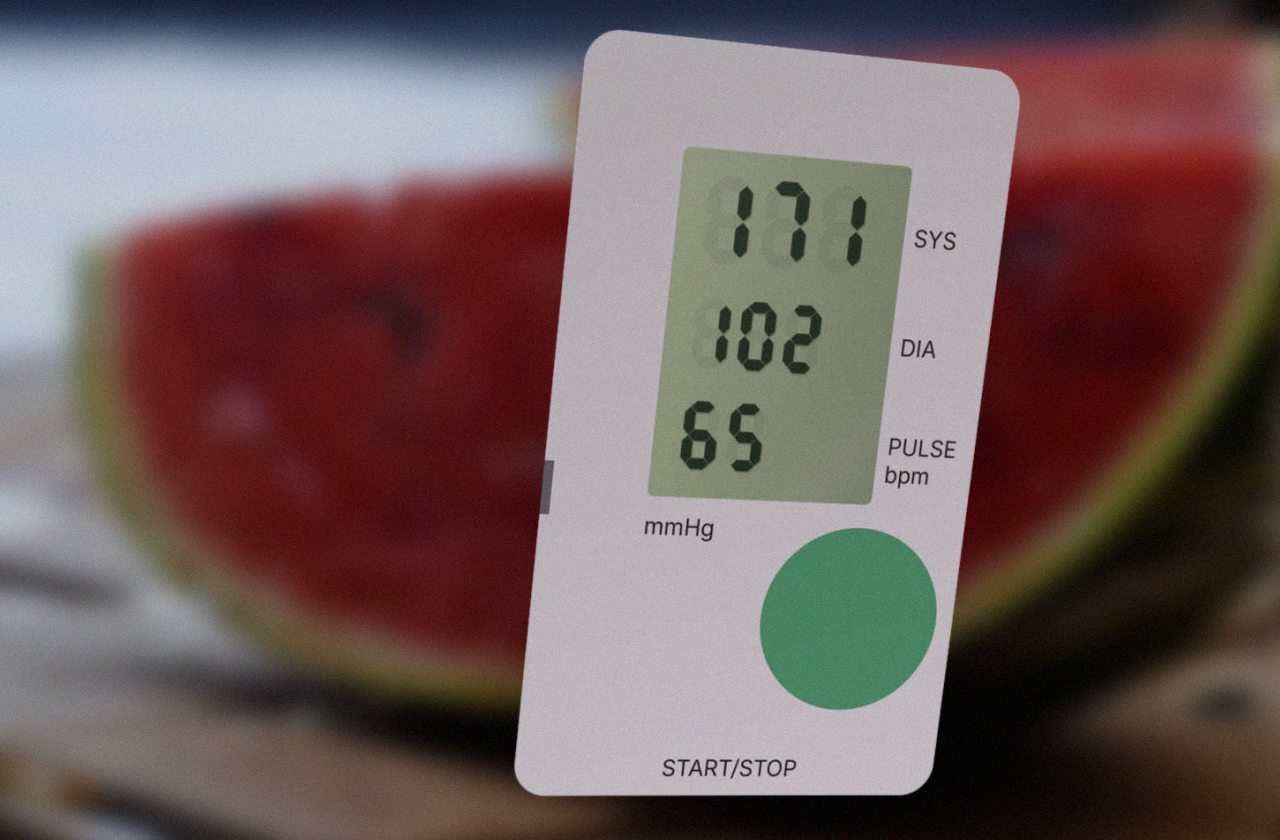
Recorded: 171 mmHg
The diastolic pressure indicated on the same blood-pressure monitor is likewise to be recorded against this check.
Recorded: 102 mmHg
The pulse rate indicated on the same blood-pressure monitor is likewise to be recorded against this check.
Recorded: 65 bpm
